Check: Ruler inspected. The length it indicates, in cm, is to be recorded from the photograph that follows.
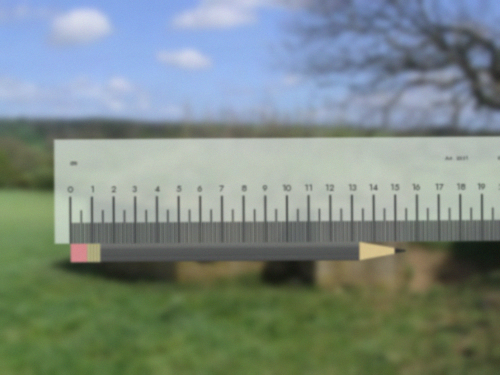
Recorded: 15.5 cm
